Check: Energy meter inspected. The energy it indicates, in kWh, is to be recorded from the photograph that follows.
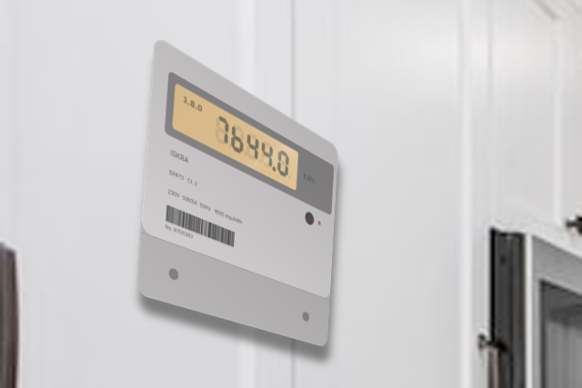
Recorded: 7644.0 kWh
